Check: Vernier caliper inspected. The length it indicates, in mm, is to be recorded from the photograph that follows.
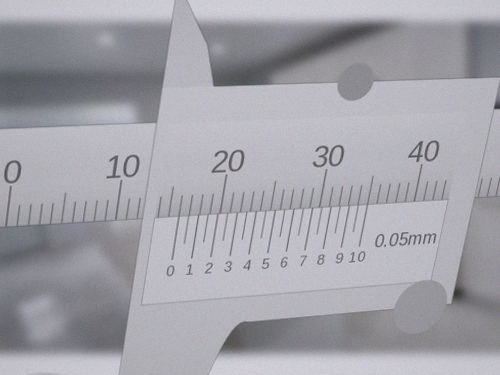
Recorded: 16.0 mm
